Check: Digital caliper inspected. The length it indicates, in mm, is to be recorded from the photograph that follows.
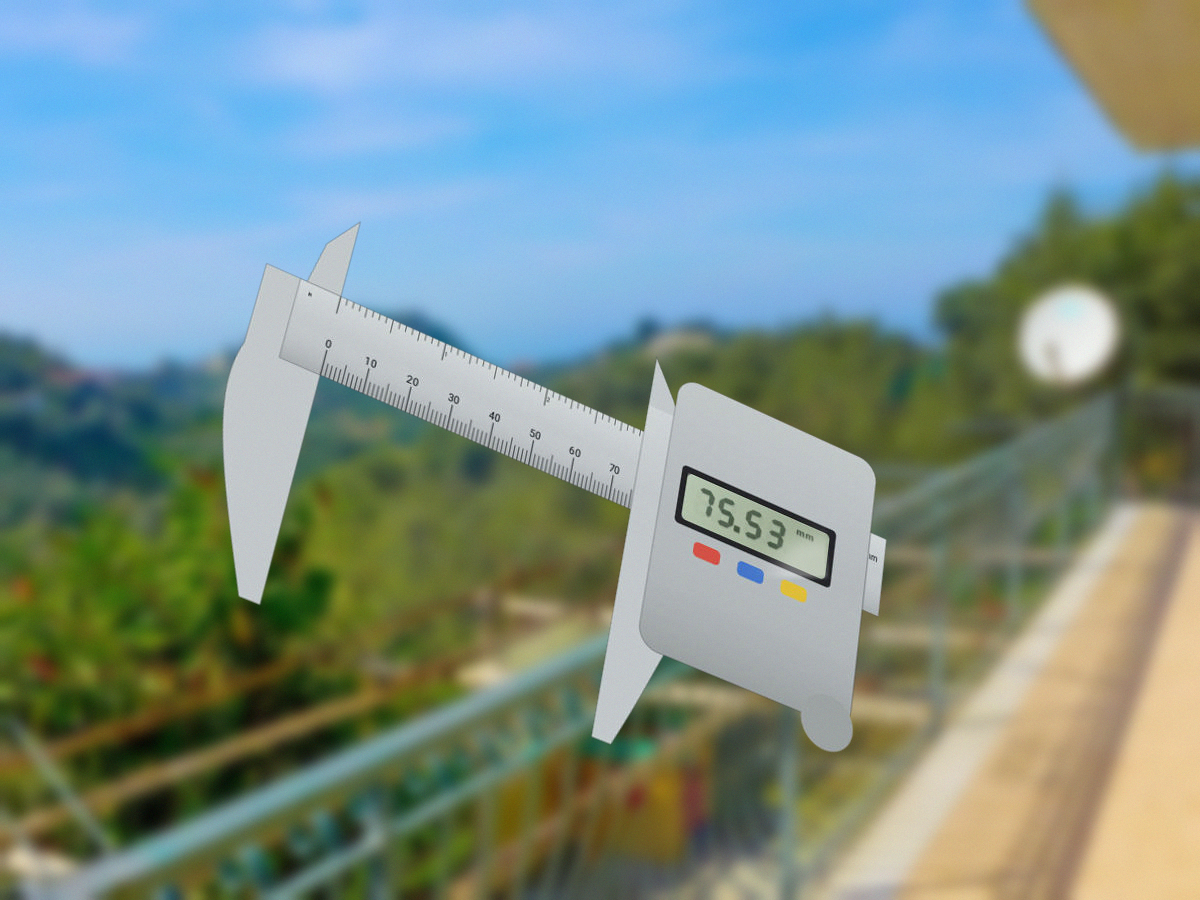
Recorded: 75.53 mm
